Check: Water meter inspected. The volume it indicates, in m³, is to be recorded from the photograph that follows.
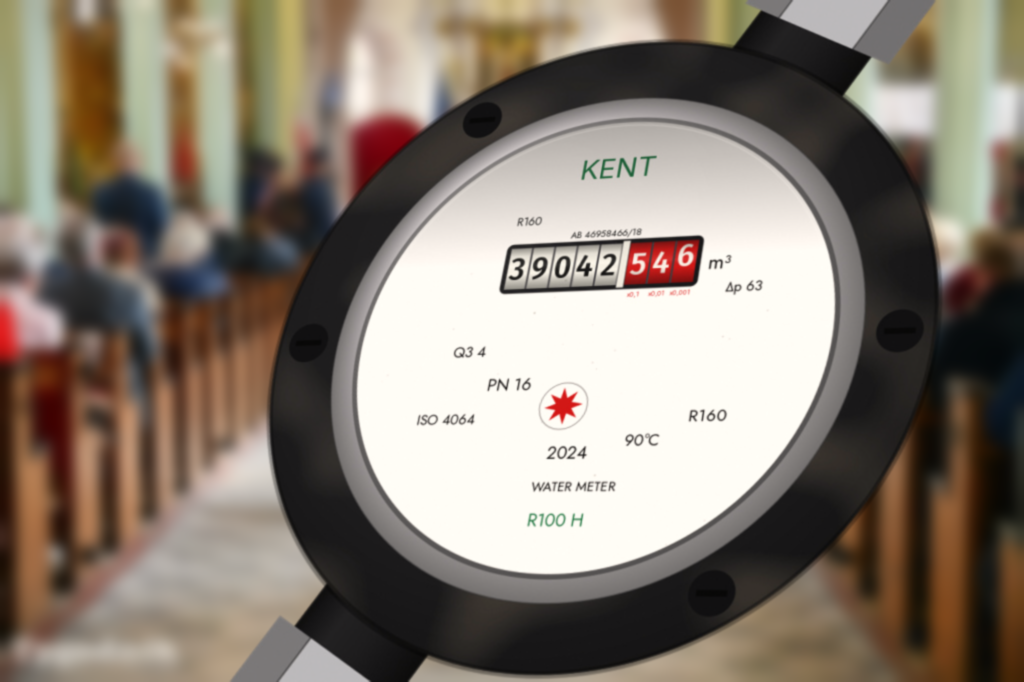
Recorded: 39042.546 m³
